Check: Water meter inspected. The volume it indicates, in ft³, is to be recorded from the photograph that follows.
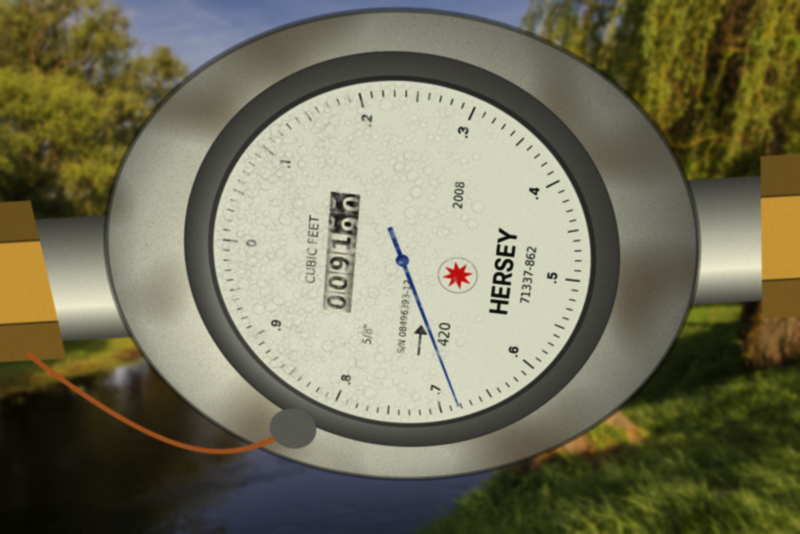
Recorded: 9189.68 ft³
